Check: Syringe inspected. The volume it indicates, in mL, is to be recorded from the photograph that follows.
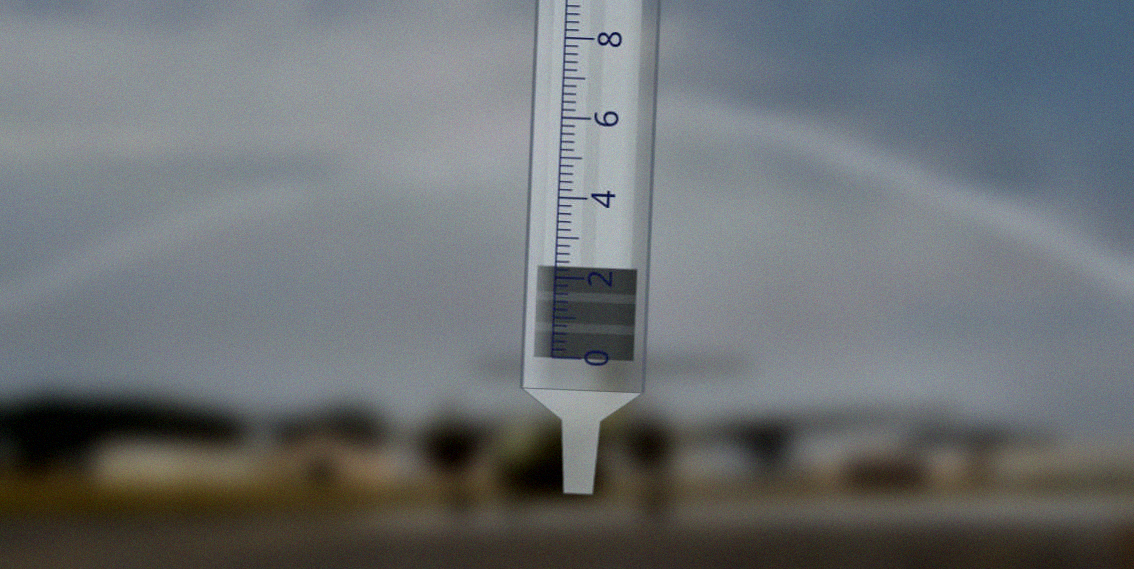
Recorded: 0 mL
